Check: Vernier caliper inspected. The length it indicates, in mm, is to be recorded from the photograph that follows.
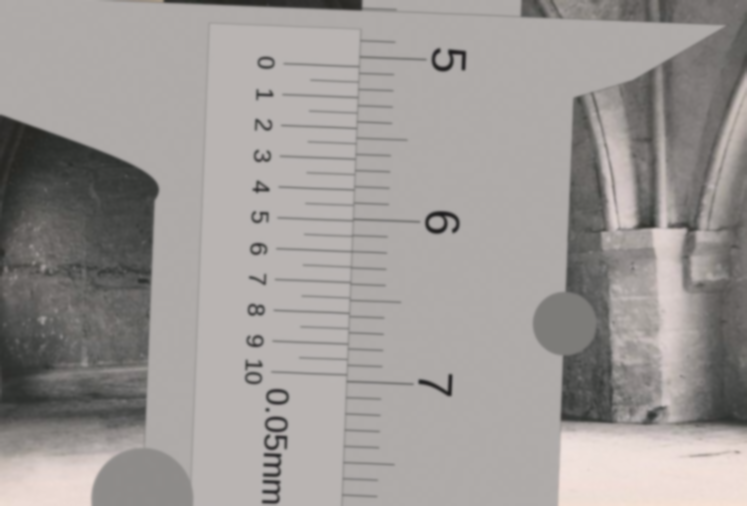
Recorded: 50.6 mm
